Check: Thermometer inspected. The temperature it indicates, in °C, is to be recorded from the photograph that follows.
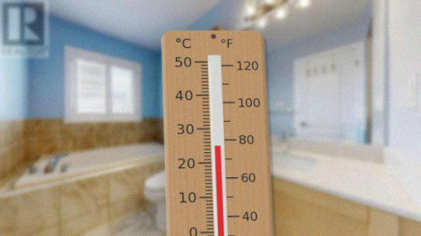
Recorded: 25 °C
